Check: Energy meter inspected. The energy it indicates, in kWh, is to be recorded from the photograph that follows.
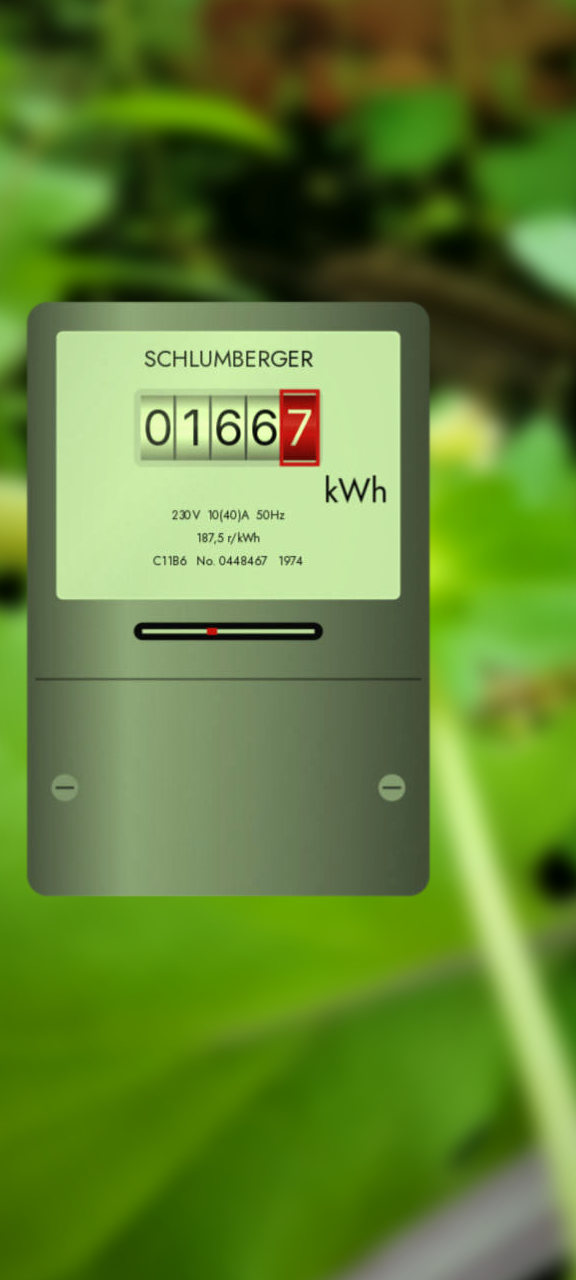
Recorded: 166.7 kWh
